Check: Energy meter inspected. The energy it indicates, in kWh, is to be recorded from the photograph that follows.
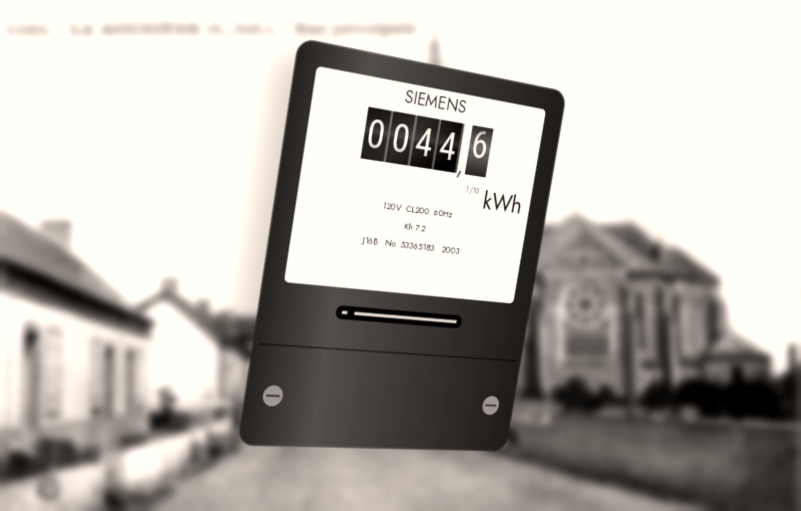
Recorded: 44.6 kWh
